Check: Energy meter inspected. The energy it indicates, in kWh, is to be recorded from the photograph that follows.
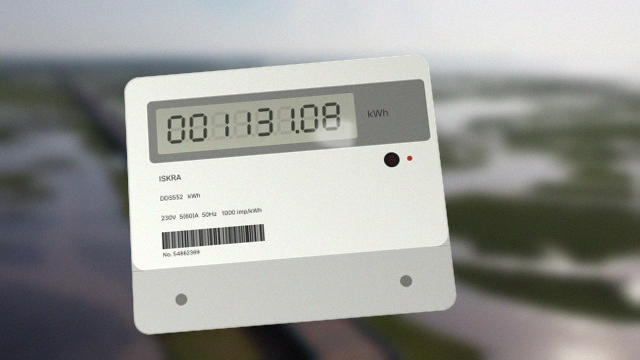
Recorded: 1131.08 kWh
